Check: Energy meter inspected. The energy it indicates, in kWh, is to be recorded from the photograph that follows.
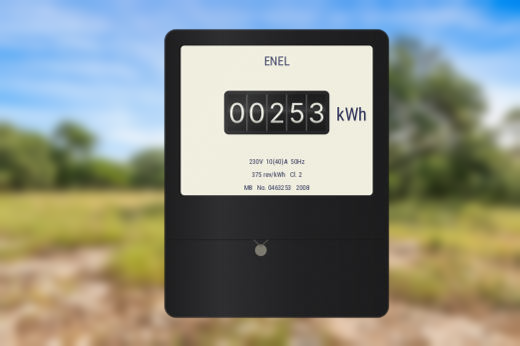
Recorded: 253 kWh
